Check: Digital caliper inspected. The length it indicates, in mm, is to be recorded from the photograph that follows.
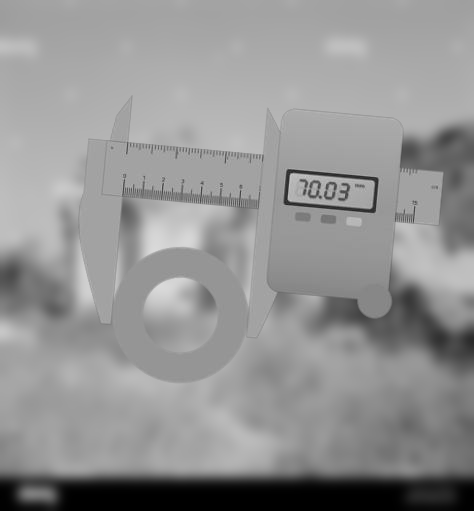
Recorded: 70.03 mm
